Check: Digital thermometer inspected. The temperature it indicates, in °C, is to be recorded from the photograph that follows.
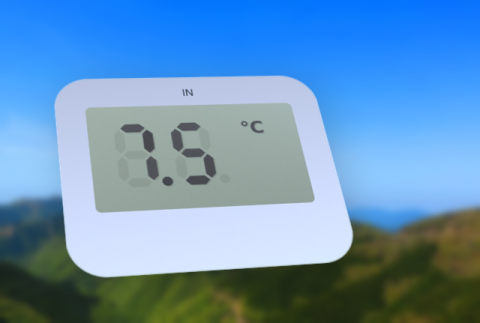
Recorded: 7.5 °C
